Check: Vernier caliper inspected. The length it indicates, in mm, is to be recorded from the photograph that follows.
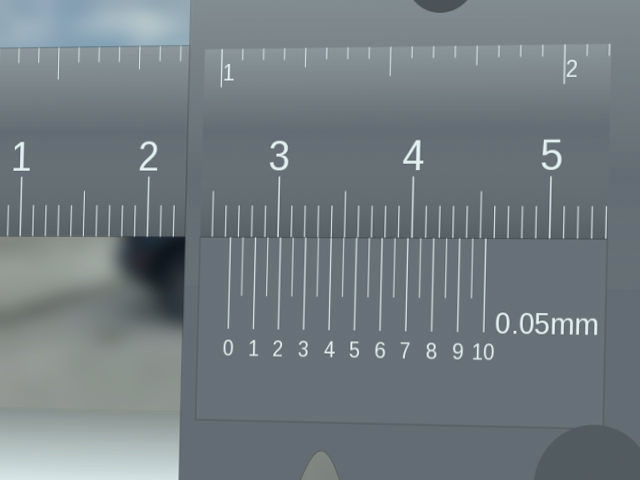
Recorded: 26.4 mm
